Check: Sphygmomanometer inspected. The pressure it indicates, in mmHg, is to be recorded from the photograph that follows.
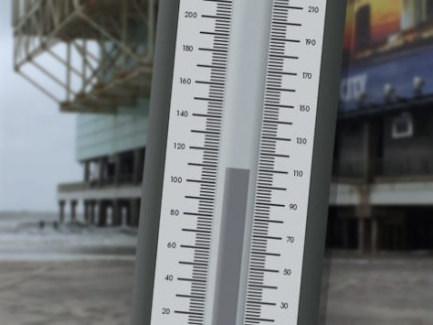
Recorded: 110 mmHg
